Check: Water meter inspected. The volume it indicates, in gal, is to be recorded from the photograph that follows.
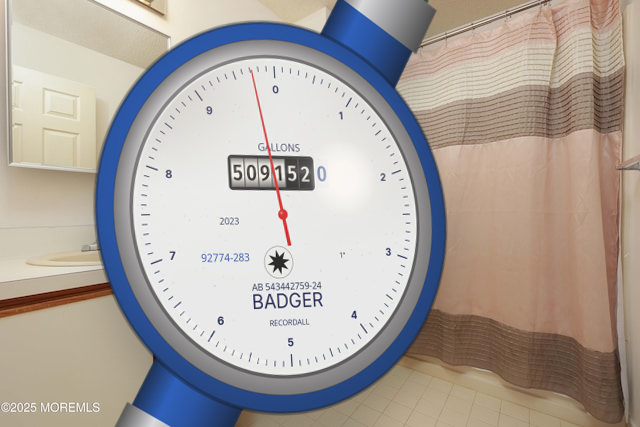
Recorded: 5091519.7 gal
